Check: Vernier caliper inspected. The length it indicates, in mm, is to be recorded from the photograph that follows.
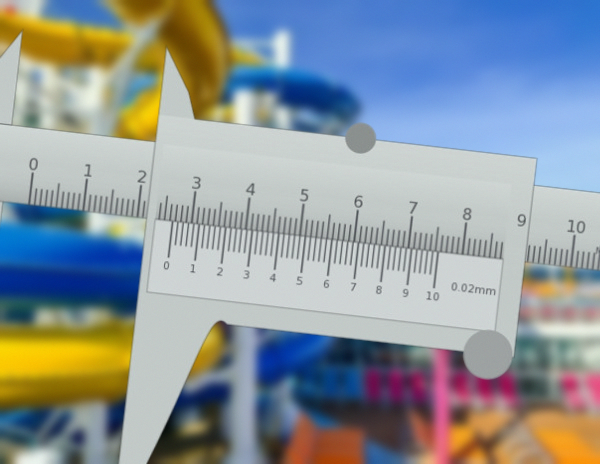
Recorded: 26.5 mm
